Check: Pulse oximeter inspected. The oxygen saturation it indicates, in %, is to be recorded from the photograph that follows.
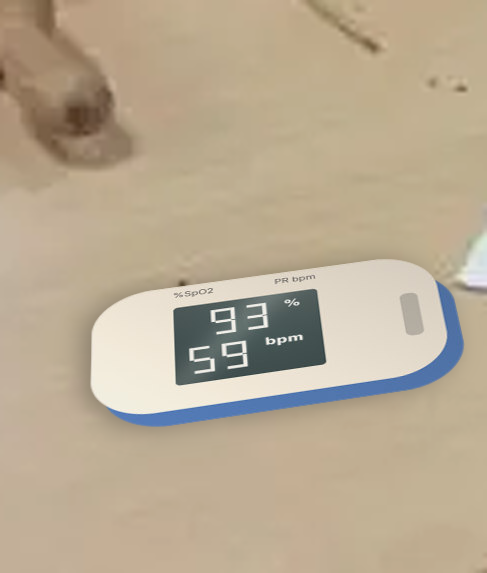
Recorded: 93 %
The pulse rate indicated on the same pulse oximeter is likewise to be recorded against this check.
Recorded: 59 bpm
